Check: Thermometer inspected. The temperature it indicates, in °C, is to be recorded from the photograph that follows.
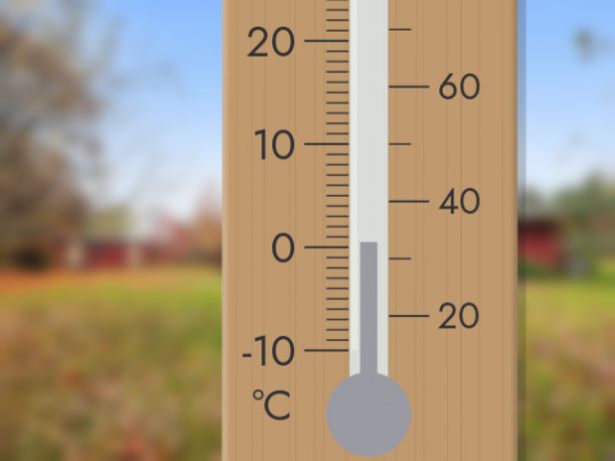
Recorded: 0.5 °C
